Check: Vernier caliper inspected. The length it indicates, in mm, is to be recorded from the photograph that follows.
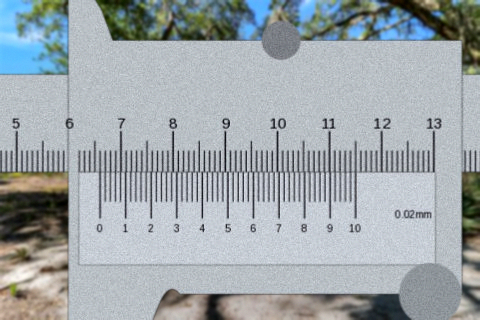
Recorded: 66.0 mm
